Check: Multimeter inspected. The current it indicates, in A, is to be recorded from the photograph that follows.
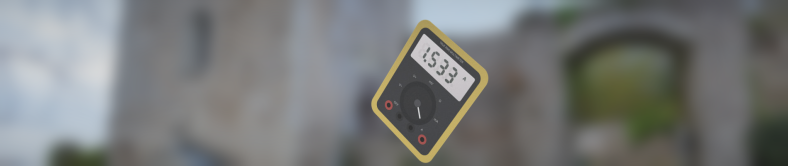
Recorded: 1.533 A
